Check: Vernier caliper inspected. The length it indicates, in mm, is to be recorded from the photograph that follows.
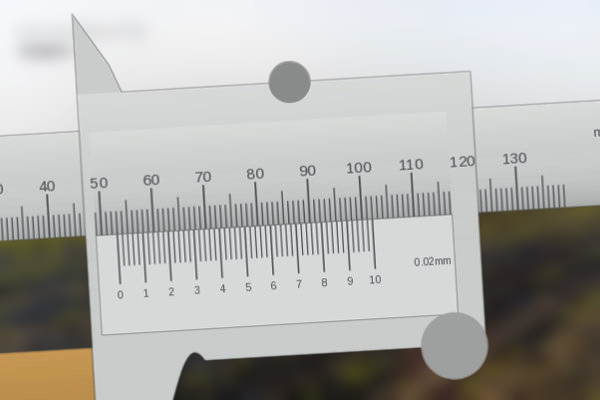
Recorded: 53.0 mm
